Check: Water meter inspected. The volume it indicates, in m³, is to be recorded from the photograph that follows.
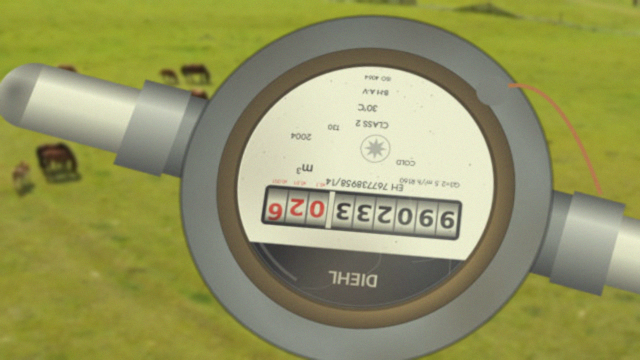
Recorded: 990233.026 m³
